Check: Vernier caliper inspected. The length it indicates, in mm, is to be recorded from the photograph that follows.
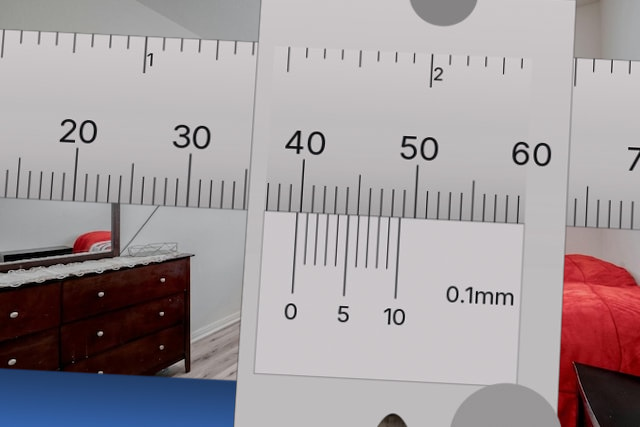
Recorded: 39.7 mm
